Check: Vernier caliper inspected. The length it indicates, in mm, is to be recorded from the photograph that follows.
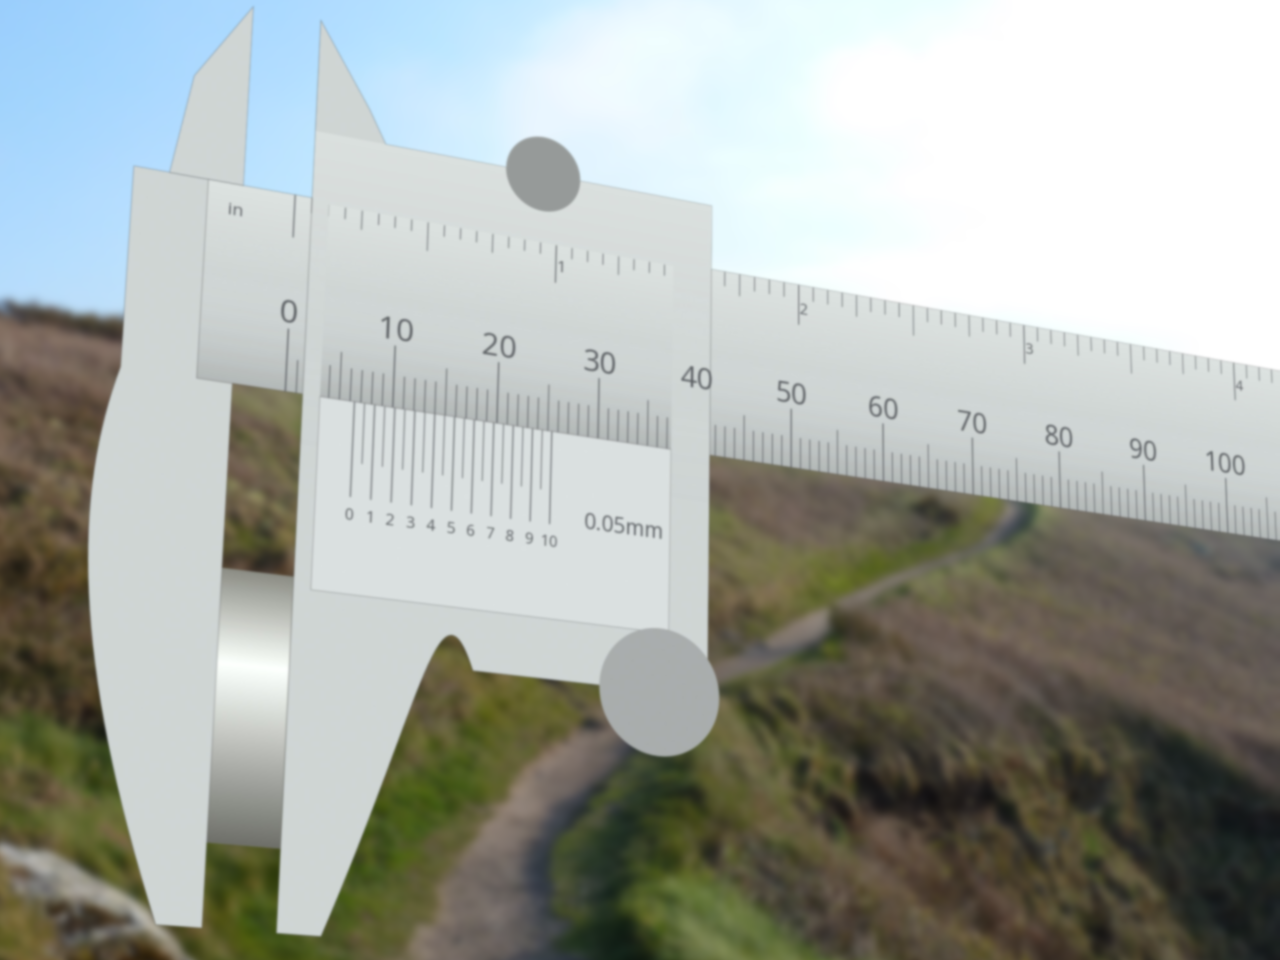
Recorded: 6.4 mm
